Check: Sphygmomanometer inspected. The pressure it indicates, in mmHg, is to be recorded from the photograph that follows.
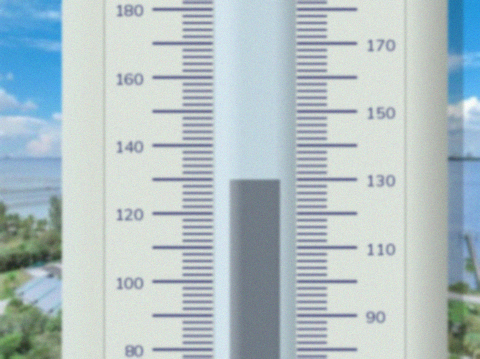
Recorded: 130 mmHg
